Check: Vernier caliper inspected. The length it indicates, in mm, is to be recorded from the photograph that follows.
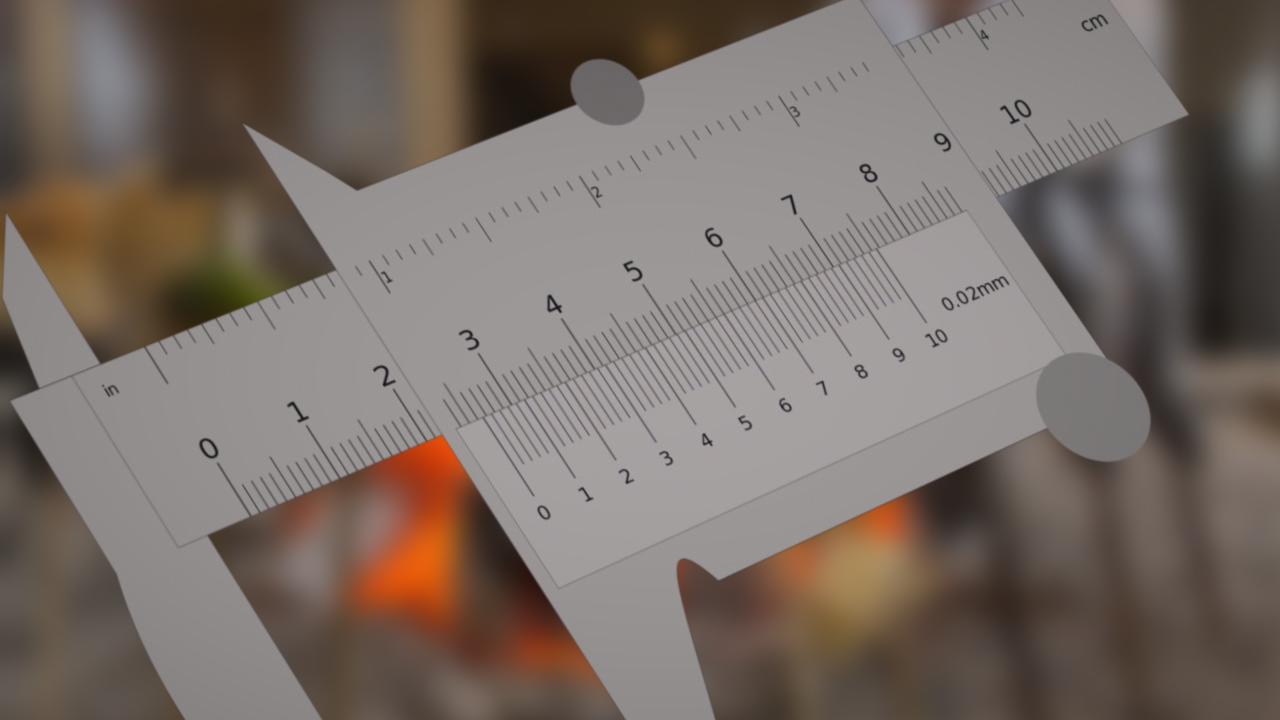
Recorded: 26.6 mm
